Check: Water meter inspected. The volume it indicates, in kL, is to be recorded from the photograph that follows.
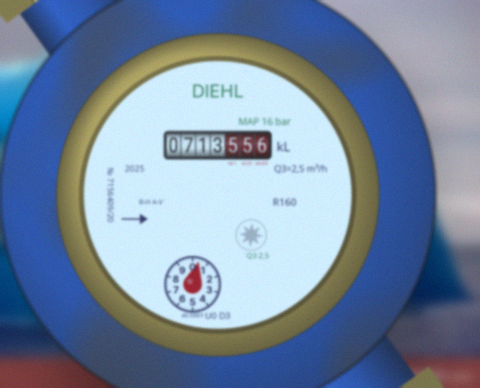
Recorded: 713.5560 kL
